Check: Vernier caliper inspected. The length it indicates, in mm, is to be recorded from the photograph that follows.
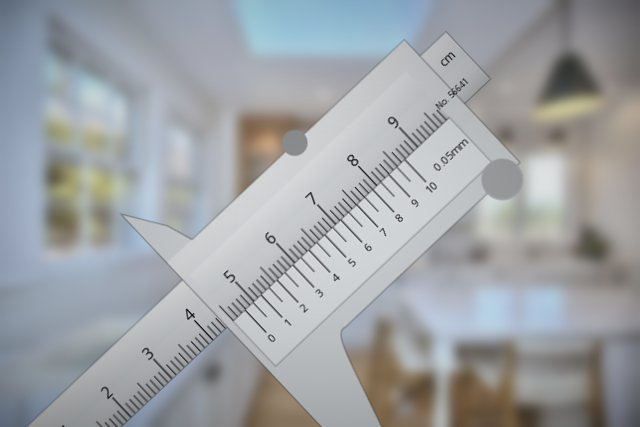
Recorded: 47.8 mm
